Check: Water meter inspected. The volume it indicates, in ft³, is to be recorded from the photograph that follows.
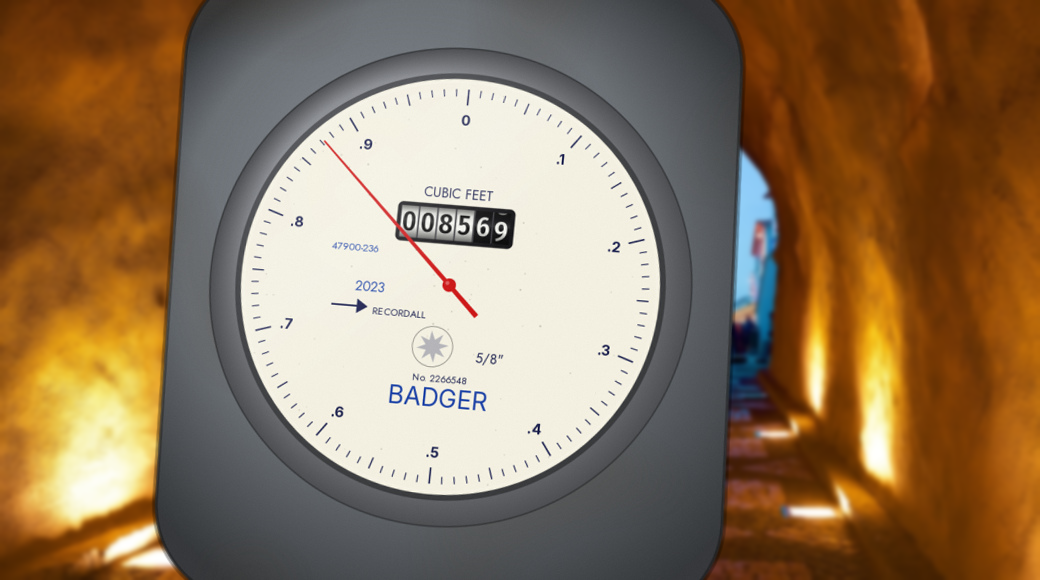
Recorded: 8568.87 ft³
